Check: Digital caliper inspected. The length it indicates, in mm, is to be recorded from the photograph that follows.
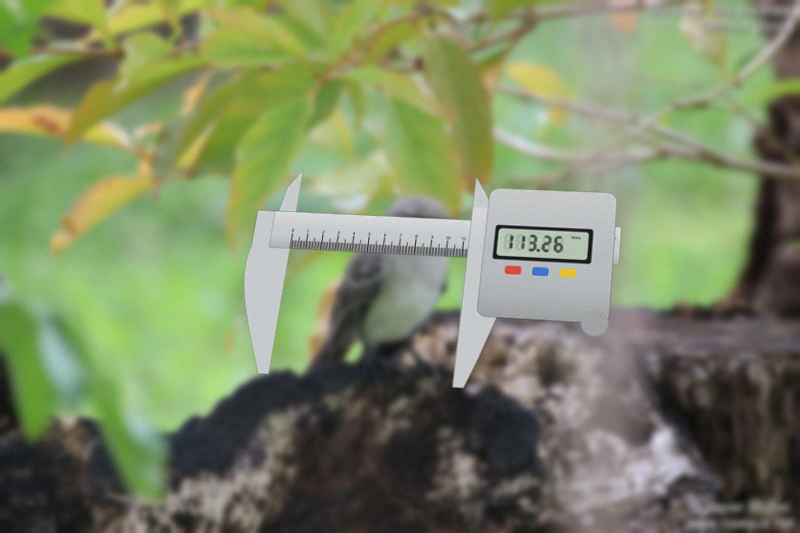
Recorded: 113.26 mm
